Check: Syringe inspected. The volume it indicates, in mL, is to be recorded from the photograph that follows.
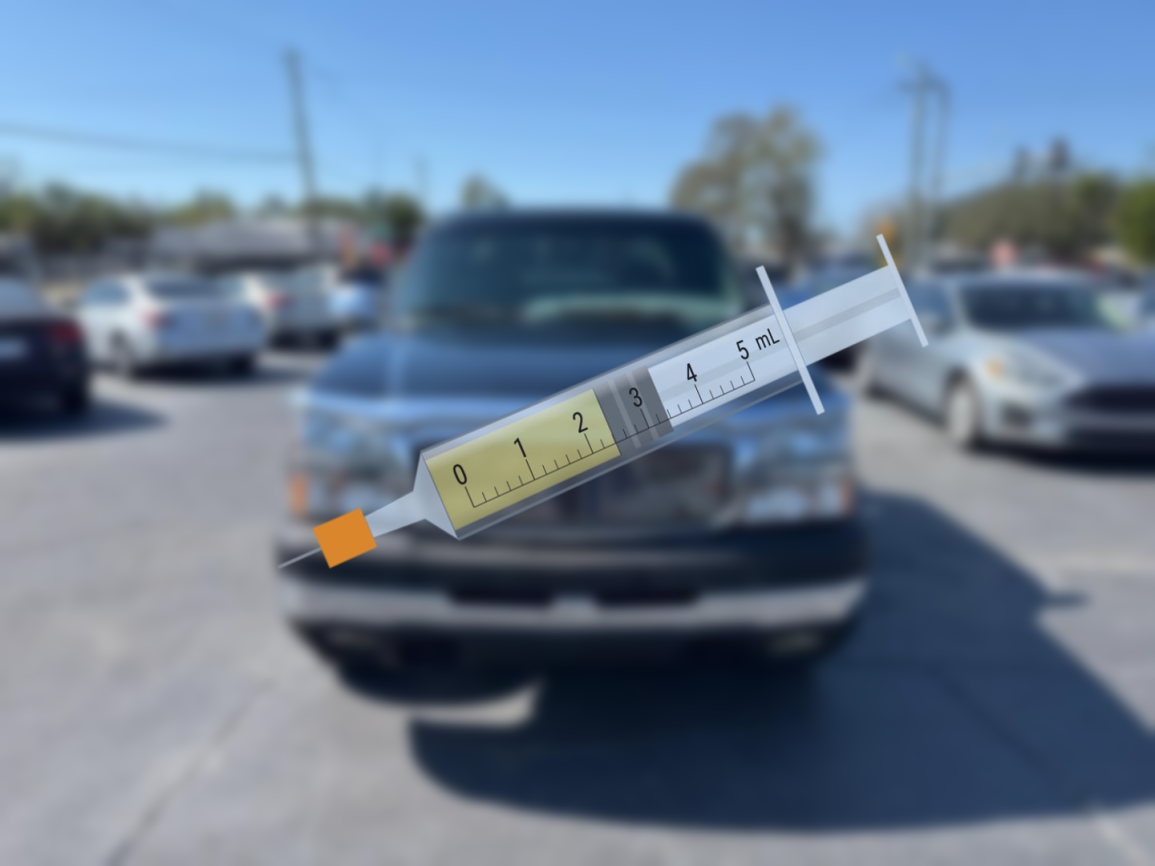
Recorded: 2.4 mL
